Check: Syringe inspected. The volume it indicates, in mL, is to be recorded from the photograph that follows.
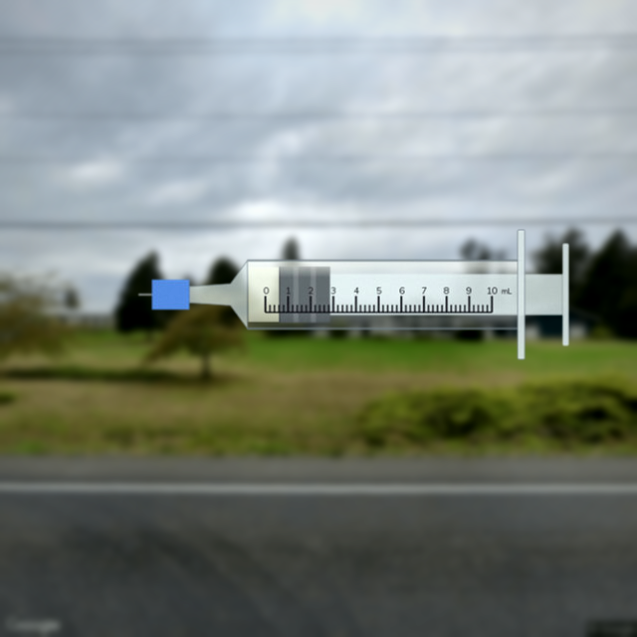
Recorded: 0.6 mL
